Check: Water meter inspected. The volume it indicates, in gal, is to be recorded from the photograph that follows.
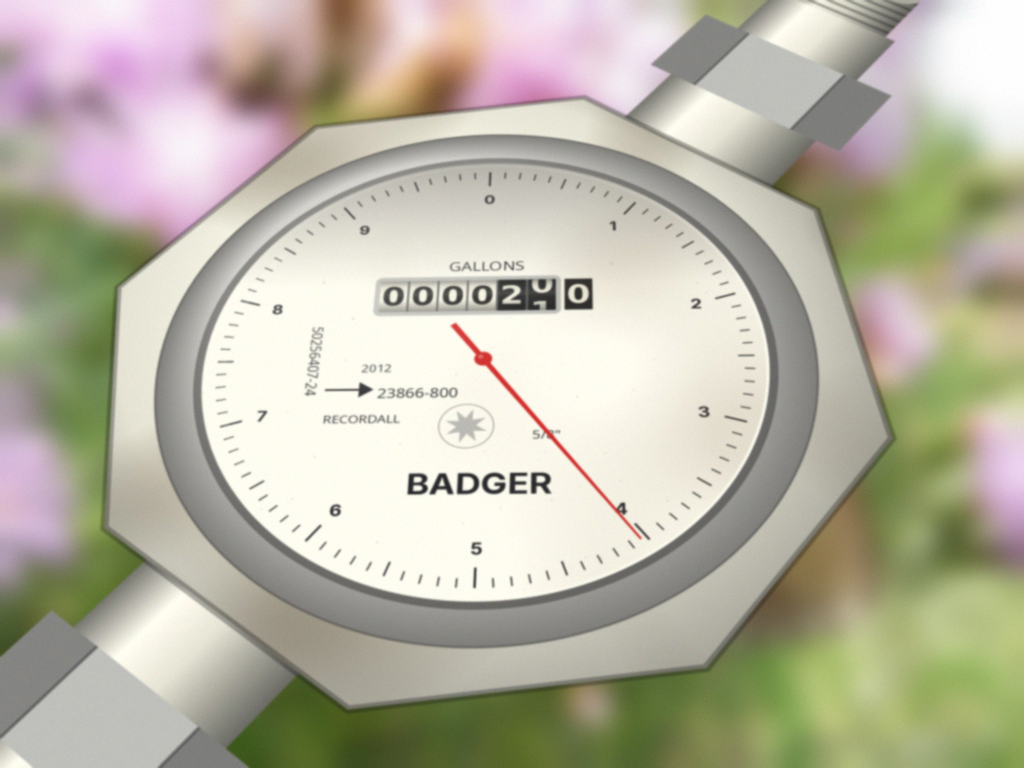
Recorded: 204.0 gal
